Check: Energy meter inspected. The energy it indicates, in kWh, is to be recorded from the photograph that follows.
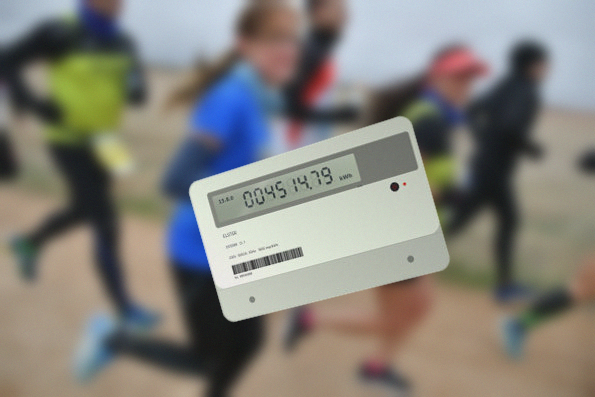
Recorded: 4514.79 kWh
